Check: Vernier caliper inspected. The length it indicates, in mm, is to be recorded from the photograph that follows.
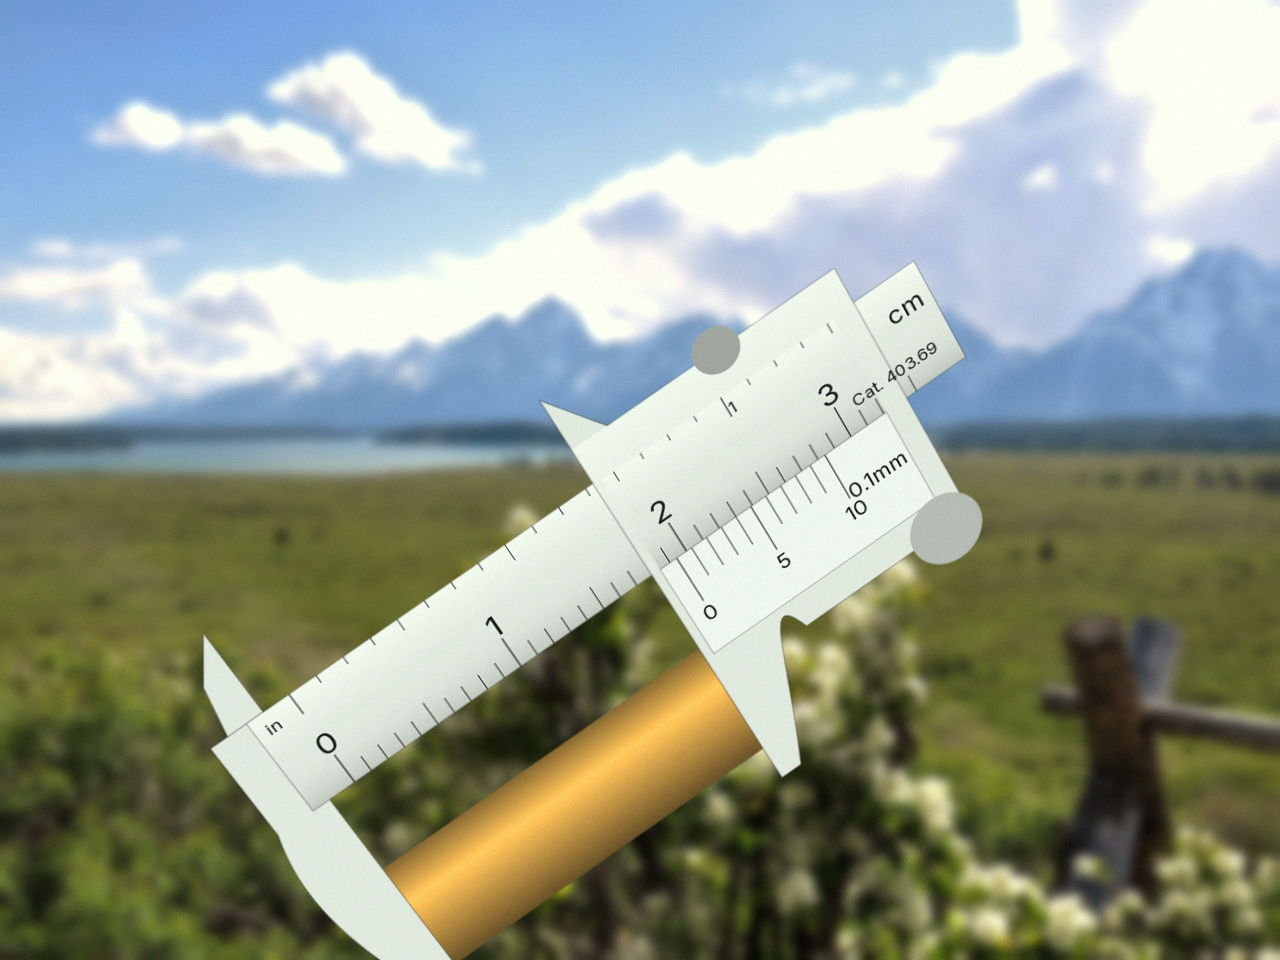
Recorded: 19.4 mm
